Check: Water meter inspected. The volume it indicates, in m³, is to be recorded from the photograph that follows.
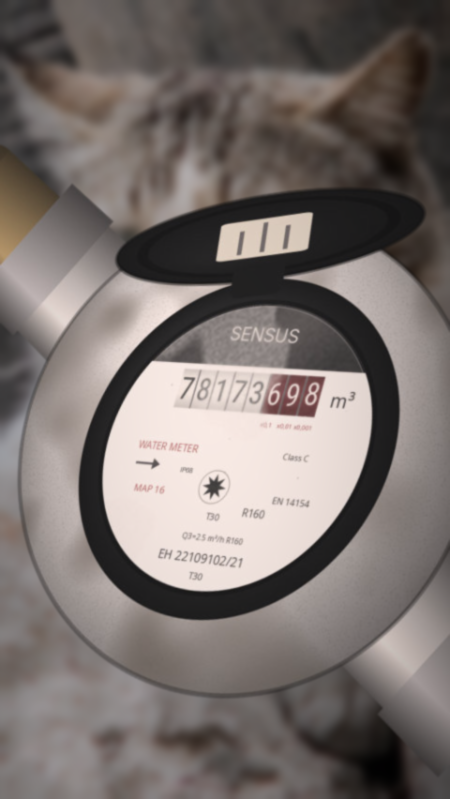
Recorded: 78173.698 m³
